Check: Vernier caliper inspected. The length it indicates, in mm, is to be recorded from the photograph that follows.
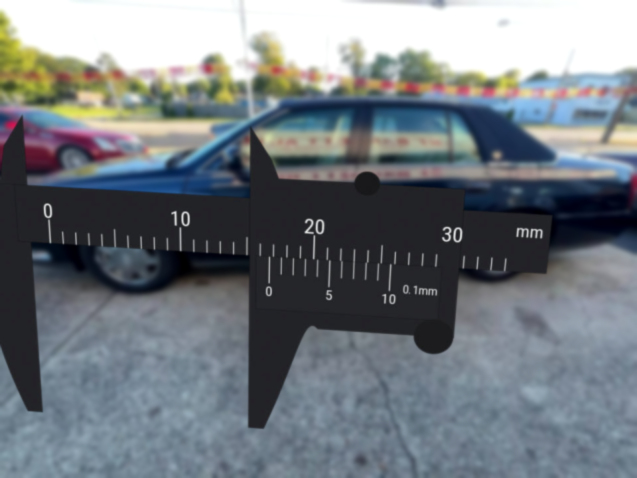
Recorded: 16.7 mm
